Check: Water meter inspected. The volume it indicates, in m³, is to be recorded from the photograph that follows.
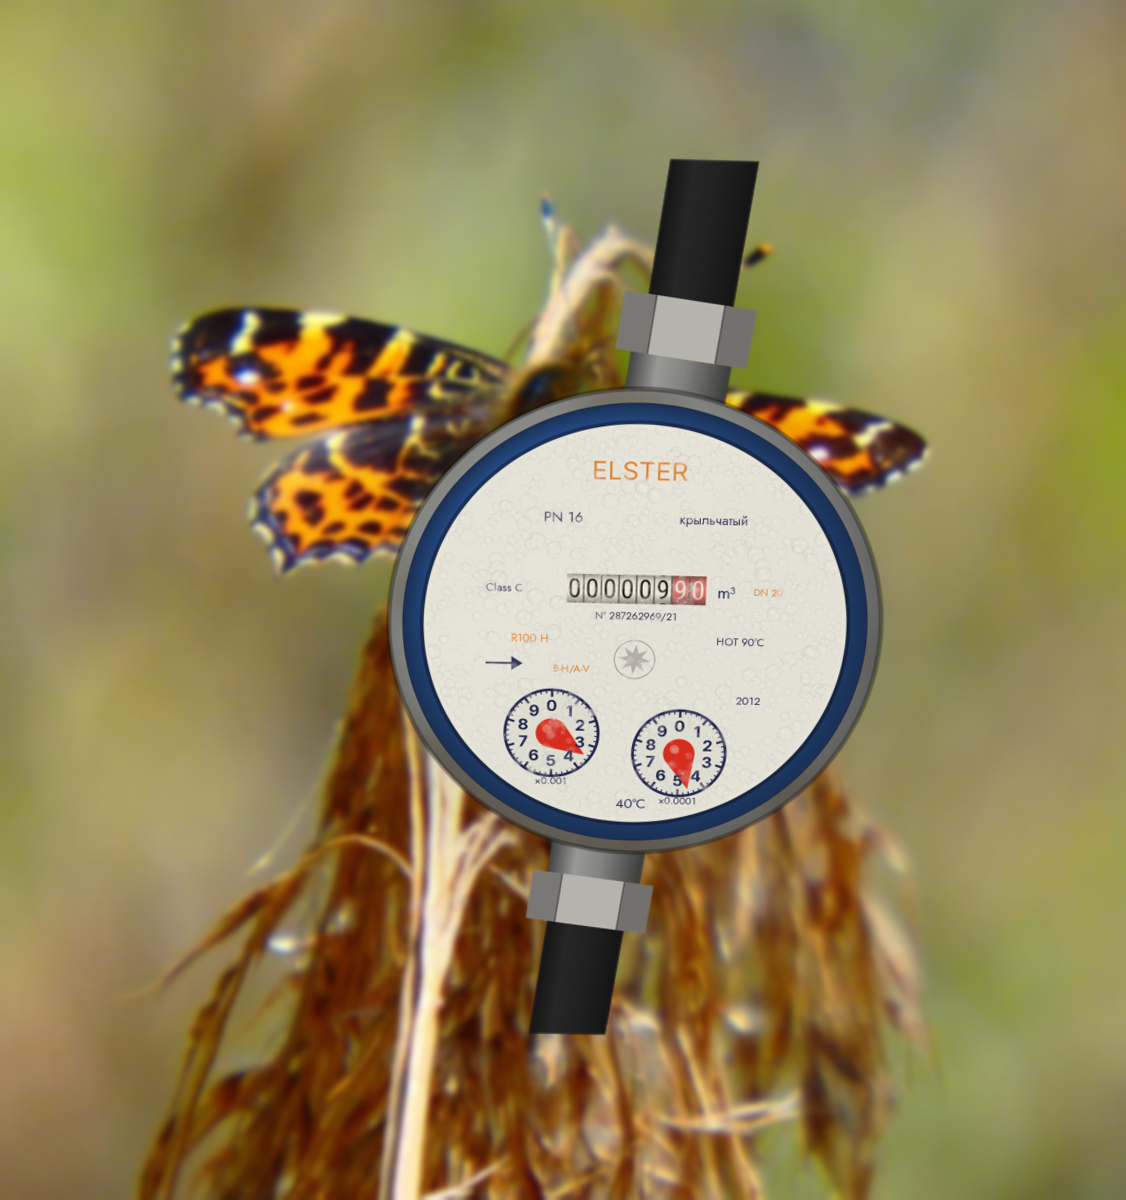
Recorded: 9.9034 m³
